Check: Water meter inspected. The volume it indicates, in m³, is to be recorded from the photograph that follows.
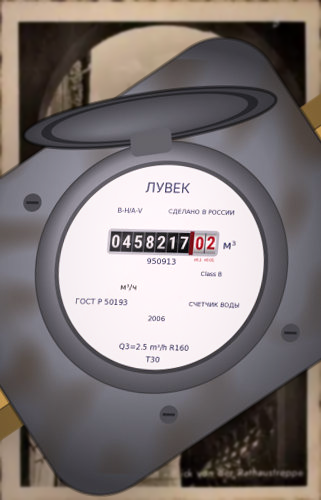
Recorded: 458217.02 m³
